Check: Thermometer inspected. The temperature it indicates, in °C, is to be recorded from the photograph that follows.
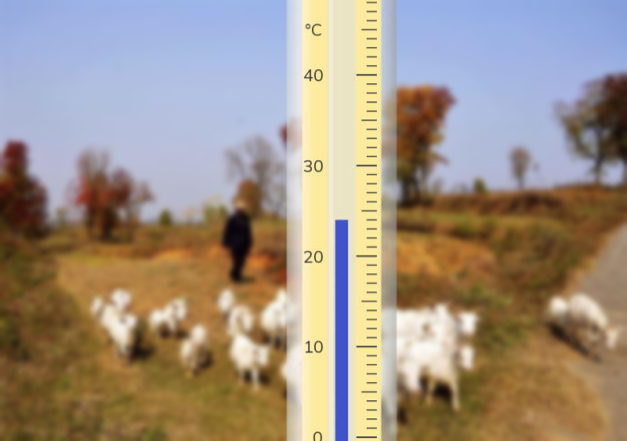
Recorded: 24 °C
